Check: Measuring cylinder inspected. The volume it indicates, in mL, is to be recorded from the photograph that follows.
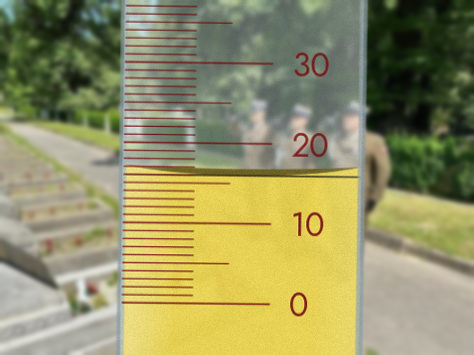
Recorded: 16 mL
